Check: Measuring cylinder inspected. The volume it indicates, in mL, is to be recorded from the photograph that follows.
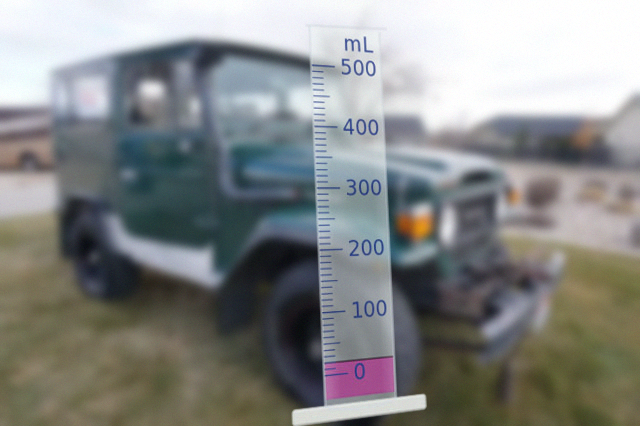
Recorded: 20 mL
